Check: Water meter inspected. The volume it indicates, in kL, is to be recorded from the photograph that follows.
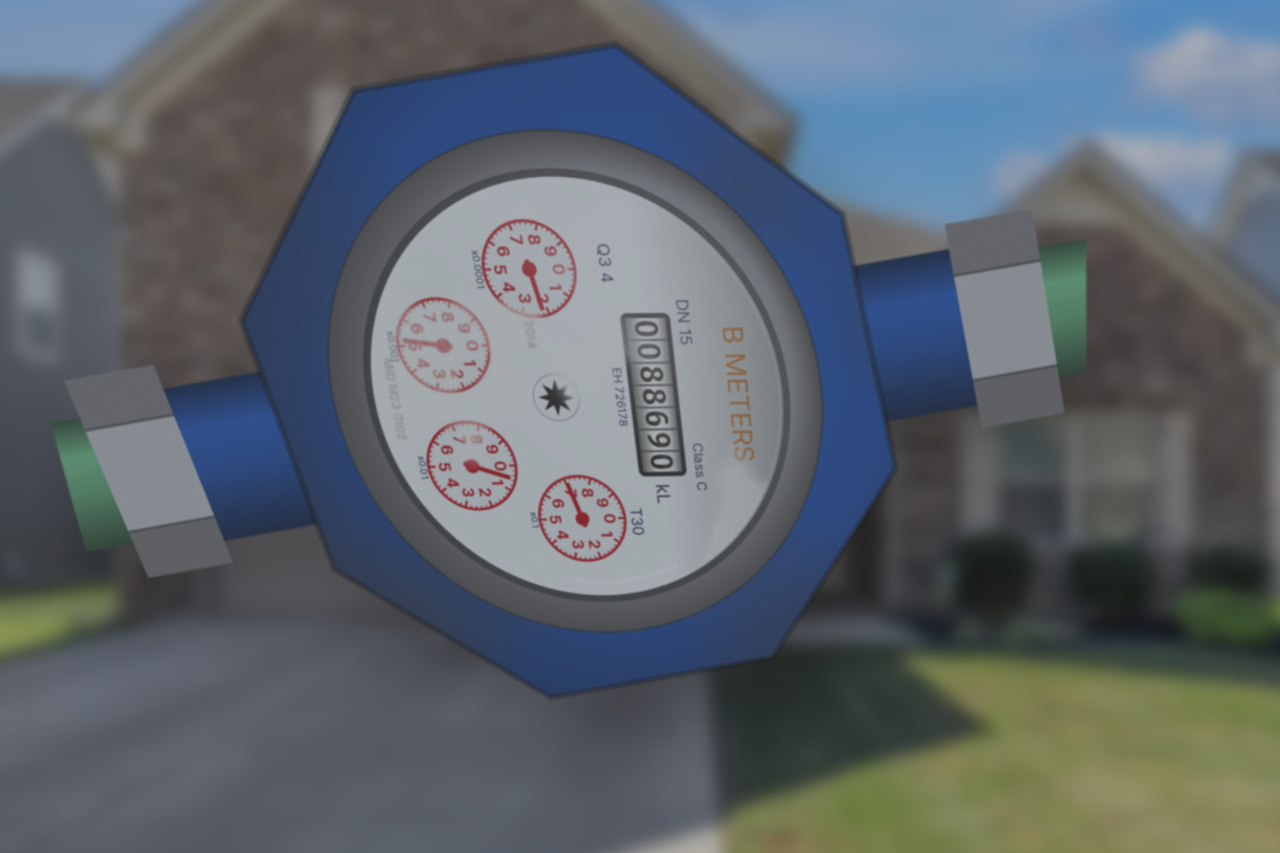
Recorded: 88690.7052 kL
